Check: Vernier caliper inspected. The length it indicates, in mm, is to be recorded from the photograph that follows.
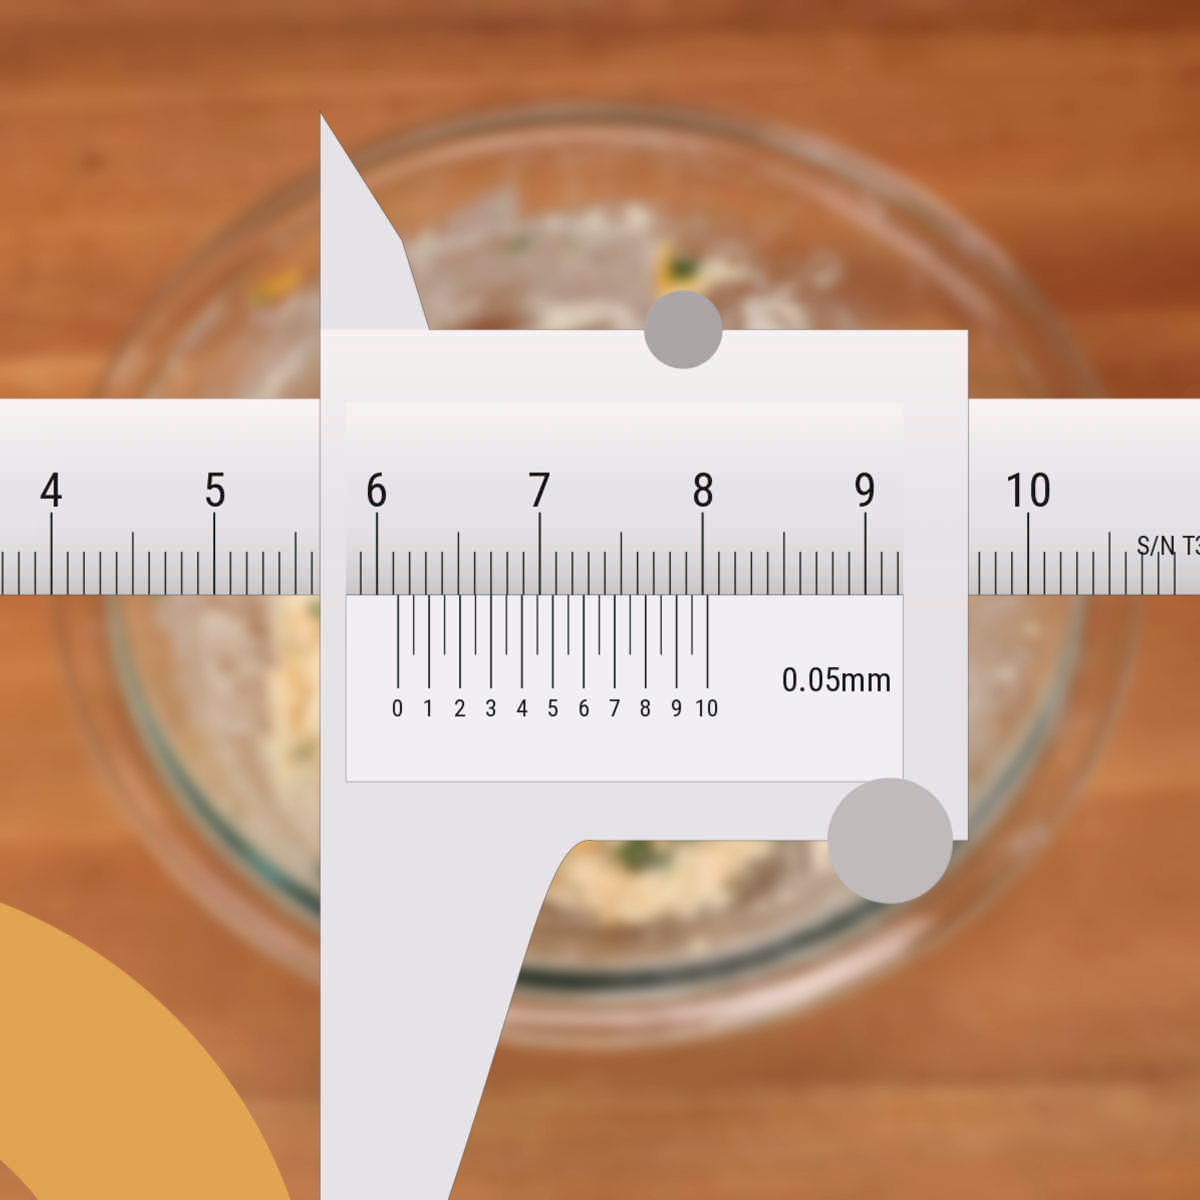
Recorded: 61.3 mm
